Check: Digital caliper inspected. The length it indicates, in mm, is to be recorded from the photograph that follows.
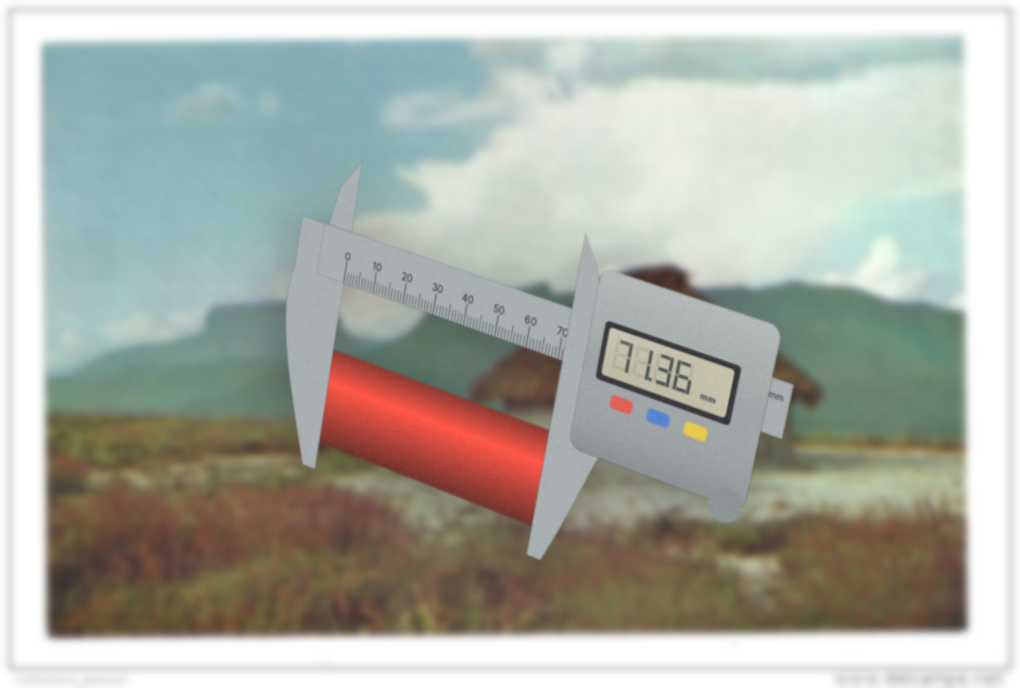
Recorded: 71.36 mm
